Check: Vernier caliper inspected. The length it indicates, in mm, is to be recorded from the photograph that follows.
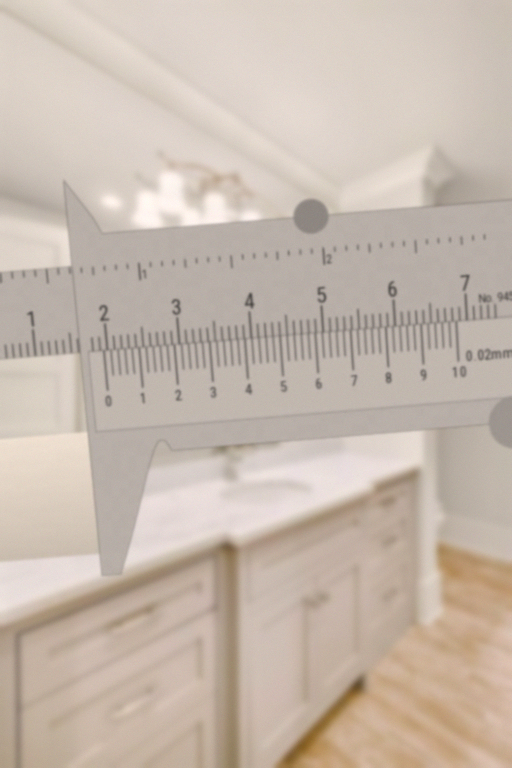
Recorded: 19.5 mm
